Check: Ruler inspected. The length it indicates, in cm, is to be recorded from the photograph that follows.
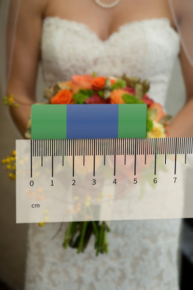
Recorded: 5.5 cm
